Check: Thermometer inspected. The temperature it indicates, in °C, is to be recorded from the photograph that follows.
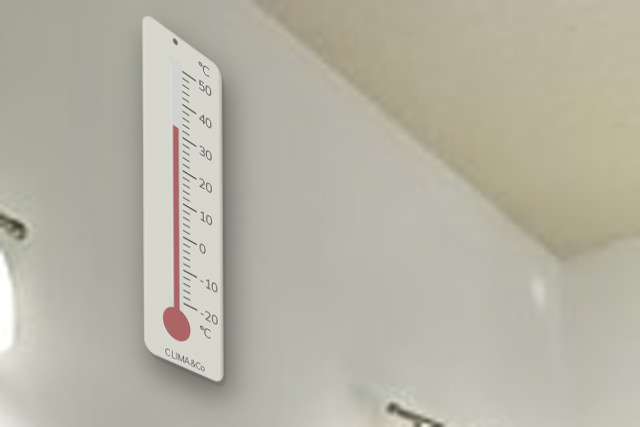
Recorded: 32 °C
